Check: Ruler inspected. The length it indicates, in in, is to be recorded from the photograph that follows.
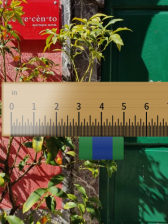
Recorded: 2 in
